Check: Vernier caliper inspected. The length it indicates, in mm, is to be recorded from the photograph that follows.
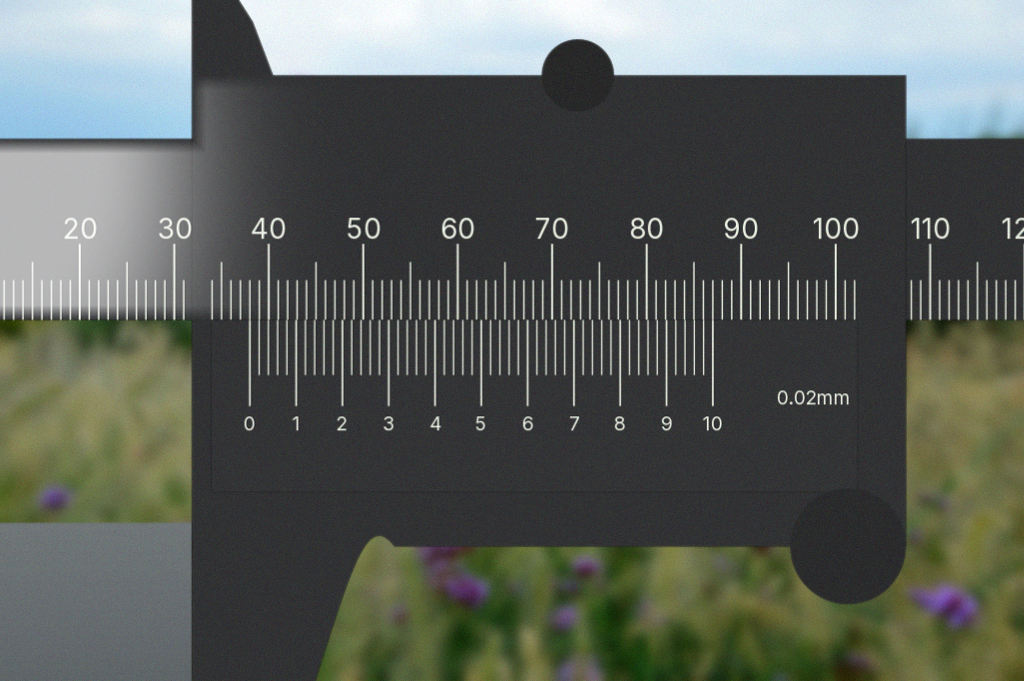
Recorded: 38.0 mm
